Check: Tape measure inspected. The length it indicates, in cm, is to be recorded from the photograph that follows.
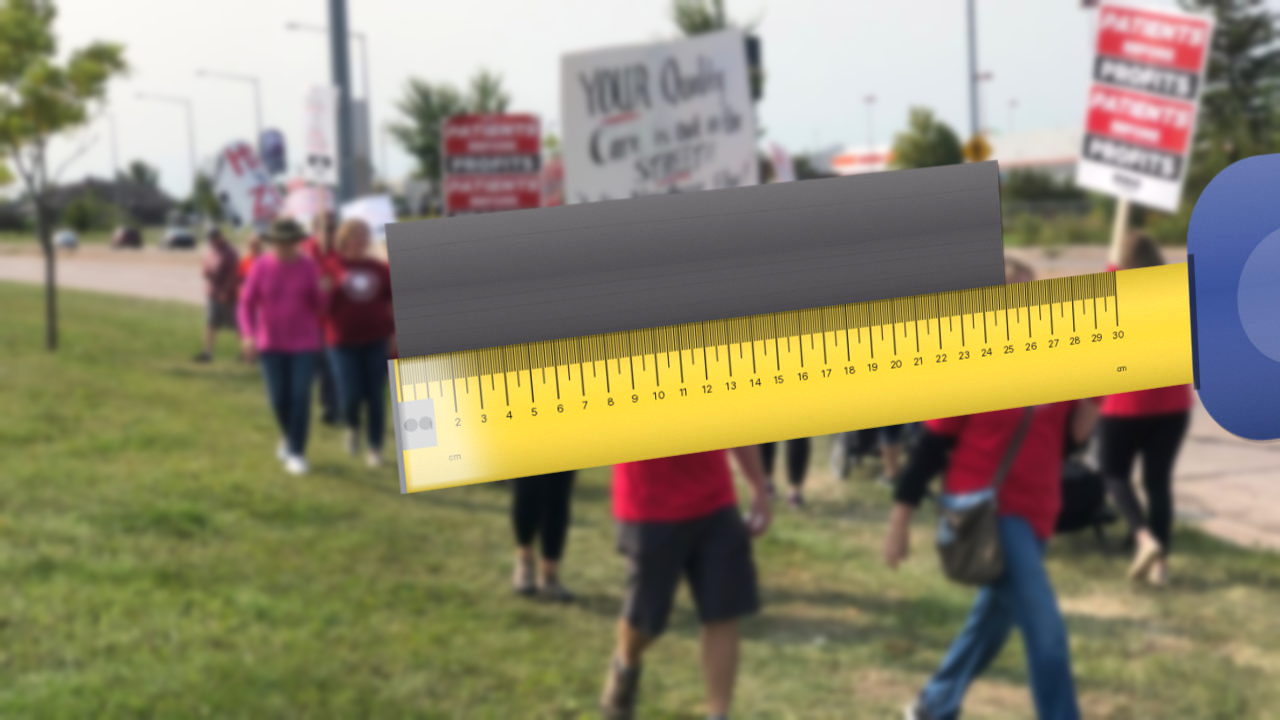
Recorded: 25 cm
